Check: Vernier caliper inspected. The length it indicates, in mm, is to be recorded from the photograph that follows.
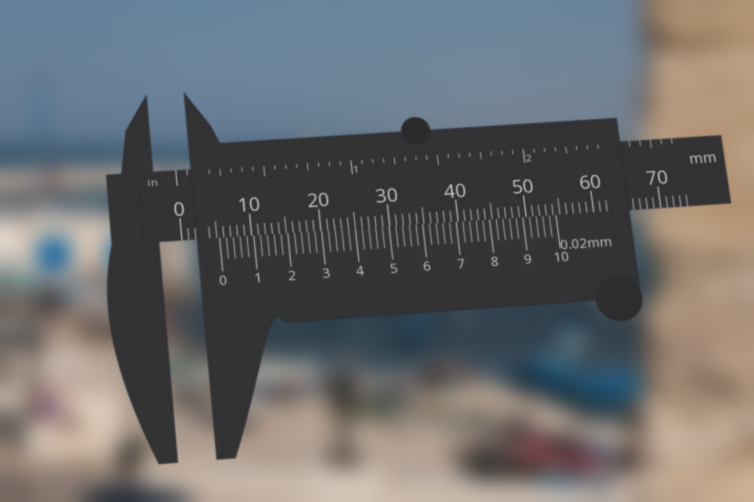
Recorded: 5.4 mm
